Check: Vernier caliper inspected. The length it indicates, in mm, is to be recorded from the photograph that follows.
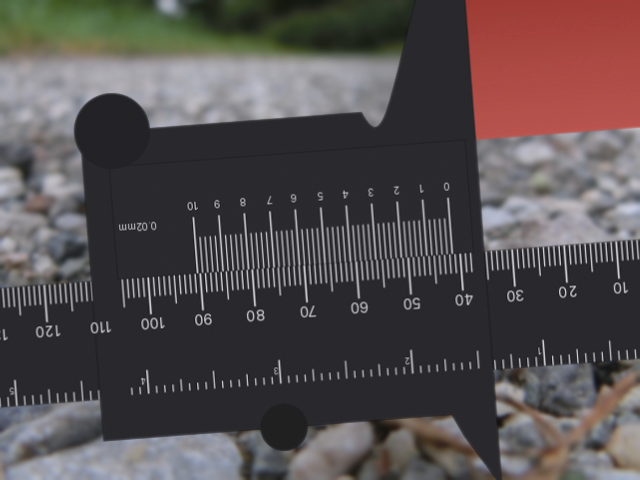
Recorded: 41.5 mm
